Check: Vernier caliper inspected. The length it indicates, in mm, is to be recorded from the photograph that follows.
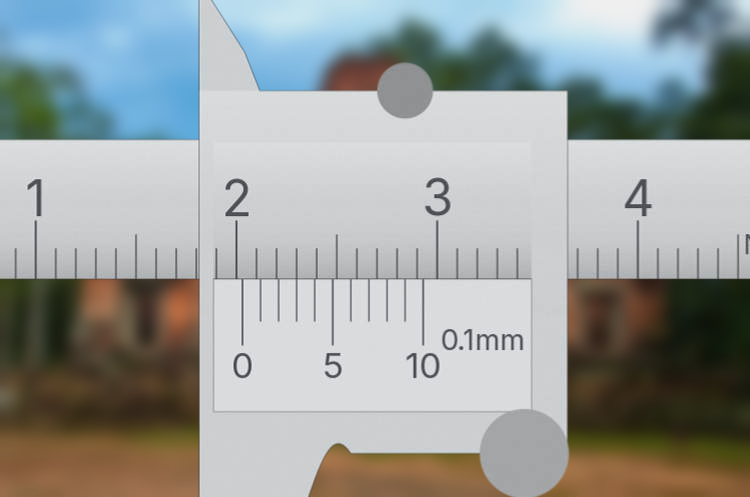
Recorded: 20.3 mm
